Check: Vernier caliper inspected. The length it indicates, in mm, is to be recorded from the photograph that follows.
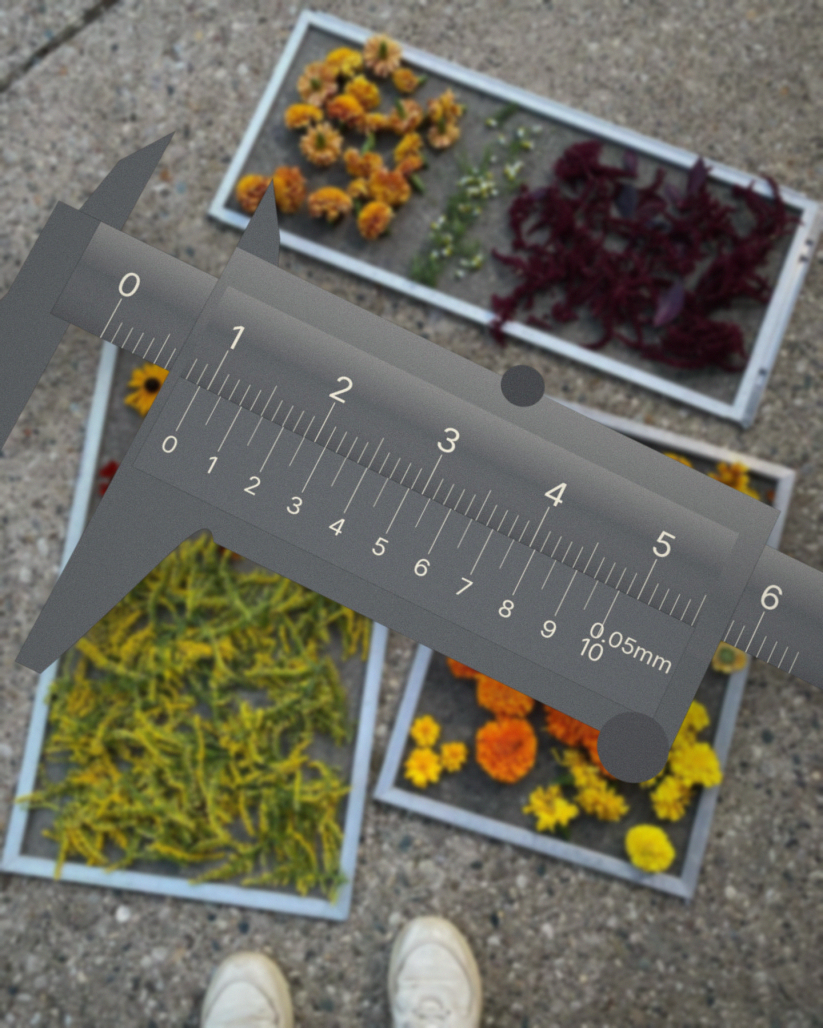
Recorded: 9.3 mm
